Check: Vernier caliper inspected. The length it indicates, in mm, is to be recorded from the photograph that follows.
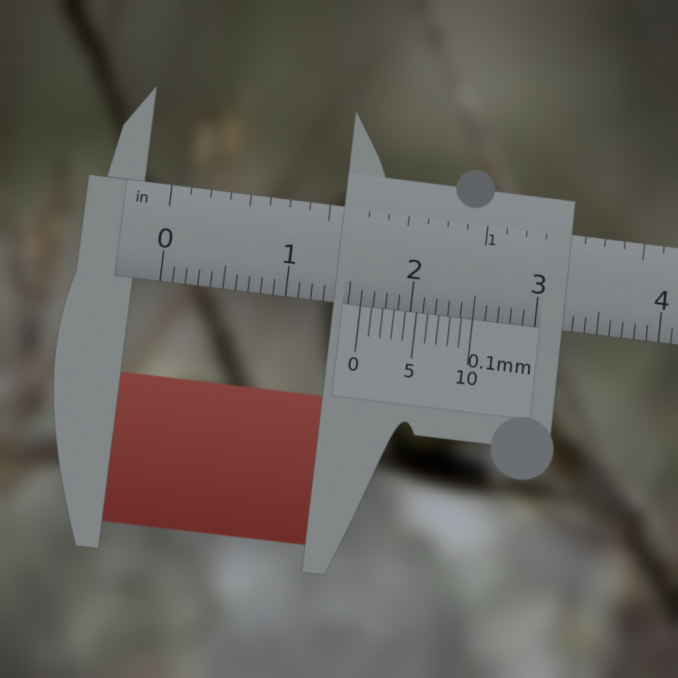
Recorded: 16.0 mm
